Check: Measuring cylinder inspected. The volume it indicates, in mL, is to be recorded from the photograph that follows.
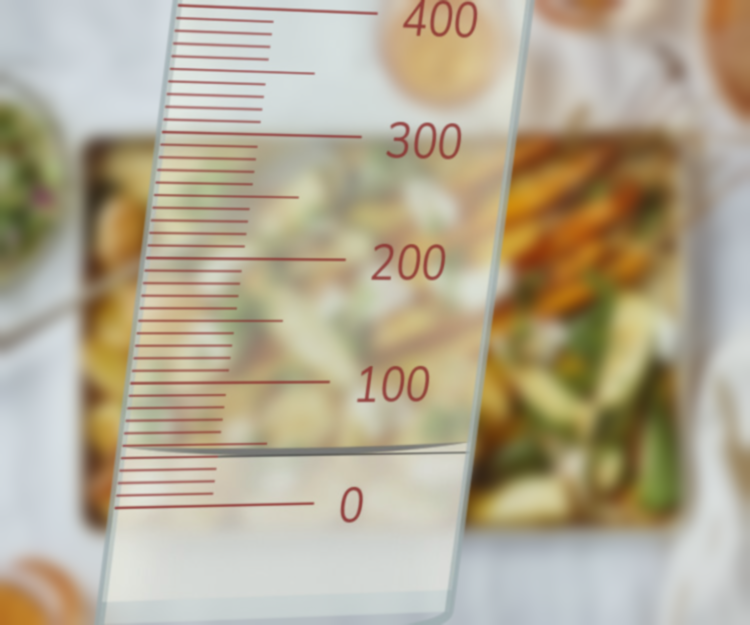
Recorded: 40 mL
